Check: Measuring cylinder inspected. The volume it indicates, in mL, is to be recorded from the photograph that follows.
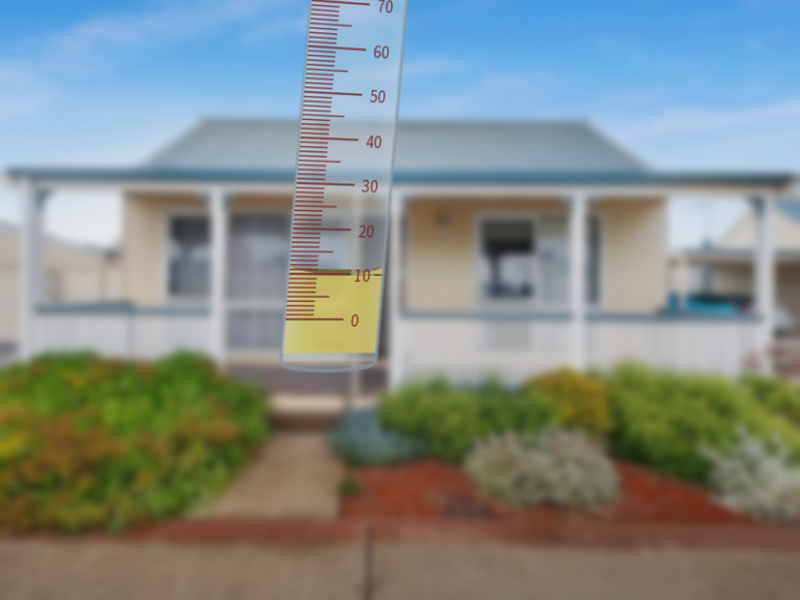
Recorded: 10 mL
